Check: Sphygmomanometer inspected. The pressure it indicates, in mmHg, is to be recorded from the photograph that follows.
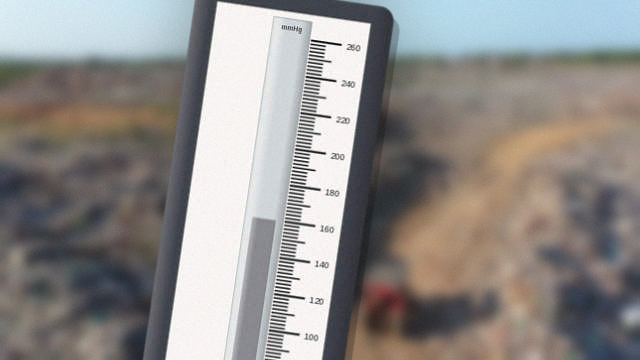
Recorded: 160 mmHg
